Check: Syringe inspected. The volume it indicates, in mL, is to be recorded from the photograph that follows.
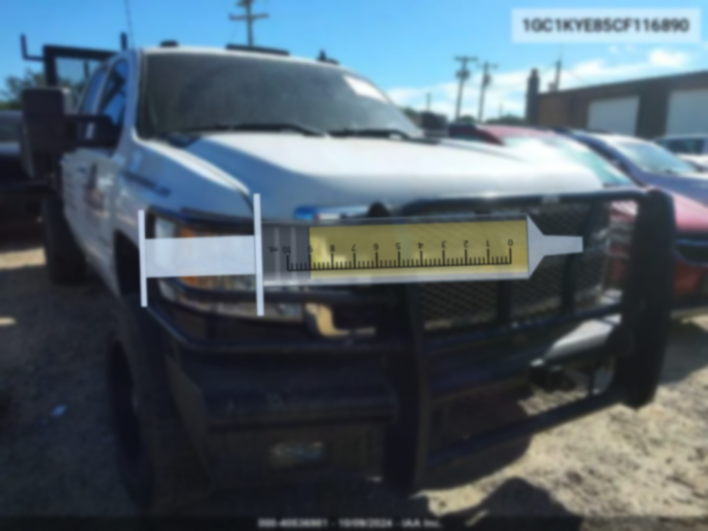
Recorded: 9 mL
